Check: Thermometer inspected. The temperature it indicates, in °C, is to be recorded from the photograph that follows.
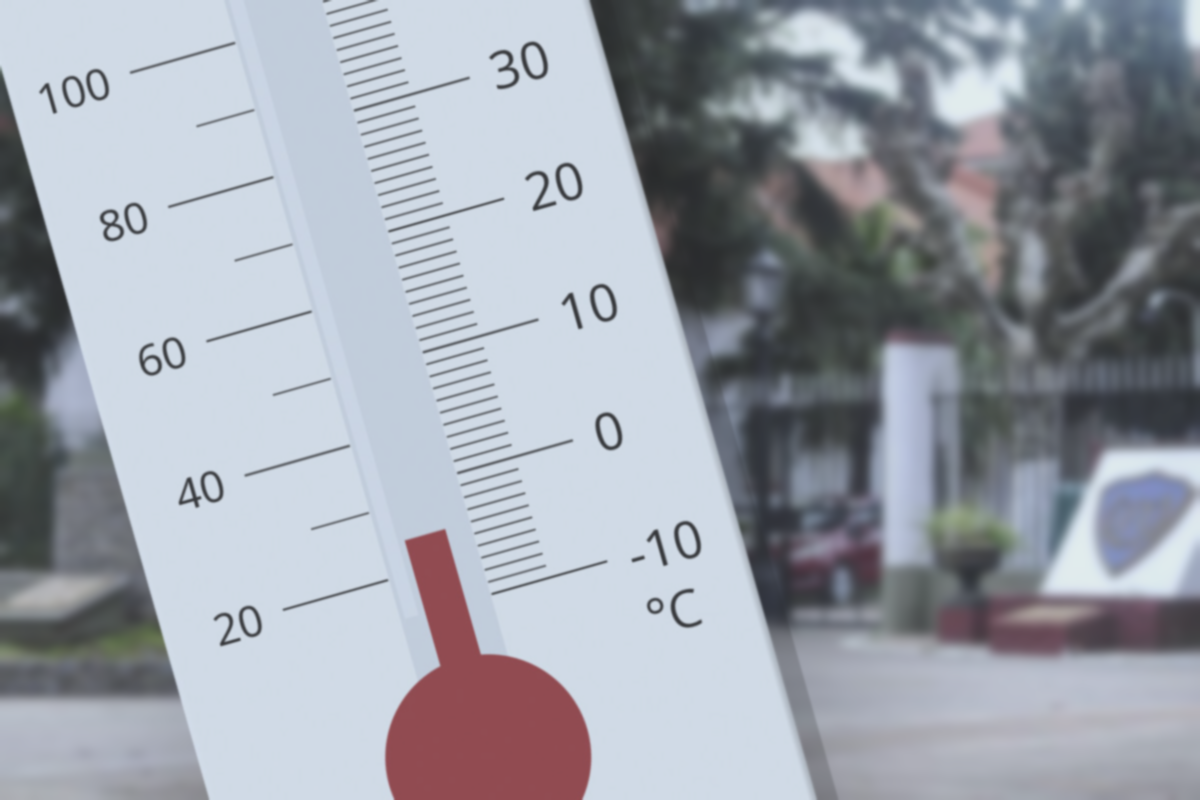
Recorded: -4 °C
